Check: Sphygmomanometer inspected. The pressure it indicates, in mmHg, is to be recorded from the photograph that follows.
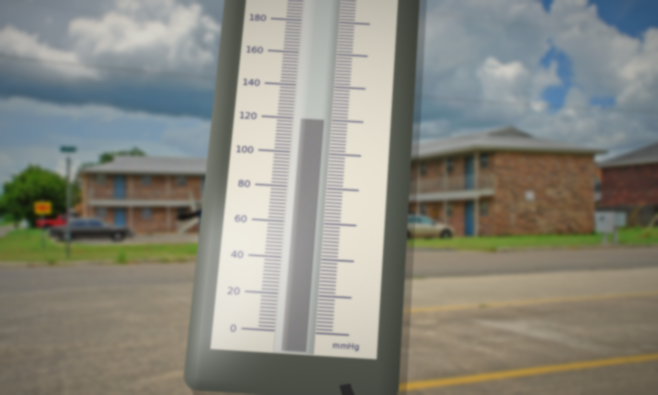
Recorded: 120 mmHg
